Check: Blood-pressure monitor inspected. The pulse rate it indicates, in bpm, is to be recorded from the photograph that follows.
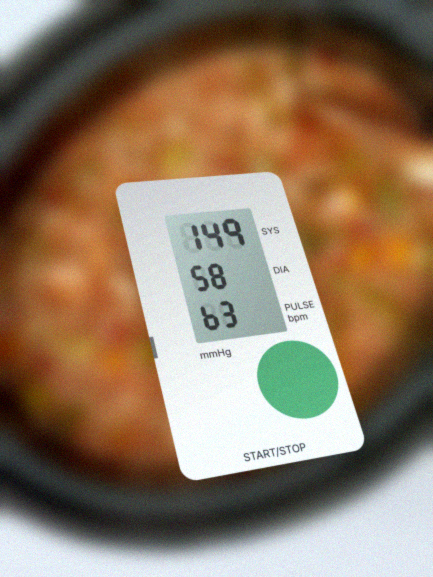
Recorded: 63 bpm
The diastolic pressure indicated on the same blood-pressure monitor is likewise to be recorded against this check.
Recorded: 58 mmHg
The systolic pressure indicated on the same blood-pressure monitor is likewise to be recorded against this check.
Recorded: 149 mmHg
